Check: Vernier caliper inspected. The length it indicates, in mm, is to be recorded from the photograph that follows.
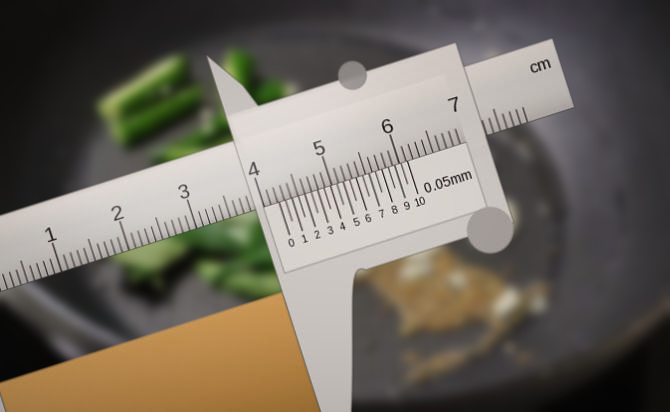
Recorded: 42.2 mm
